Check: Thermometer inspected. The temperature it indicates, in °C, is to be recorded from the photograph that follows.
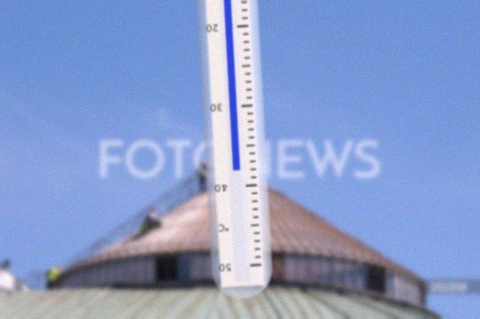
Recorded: 38 °C
